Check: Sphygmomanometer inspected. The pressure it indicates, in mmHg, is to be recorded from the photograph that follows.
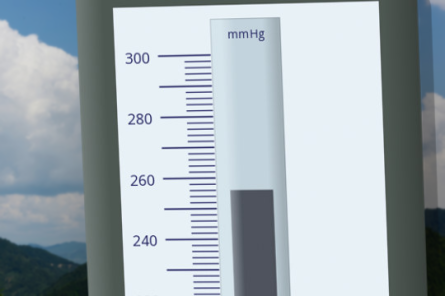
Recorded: 256 mmHg
